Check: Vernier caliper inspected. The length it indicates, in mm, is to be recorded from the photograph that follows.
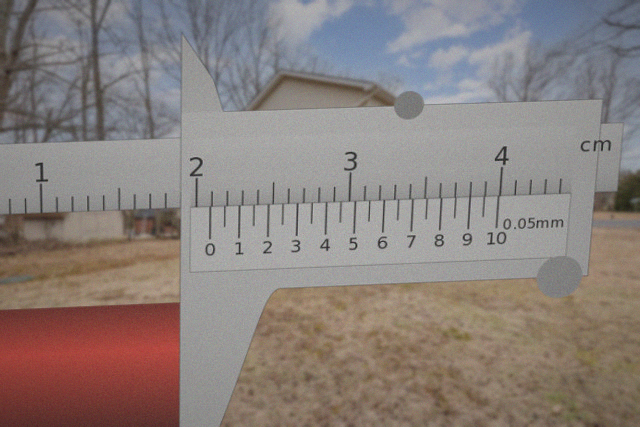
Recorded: 20.9 mm
